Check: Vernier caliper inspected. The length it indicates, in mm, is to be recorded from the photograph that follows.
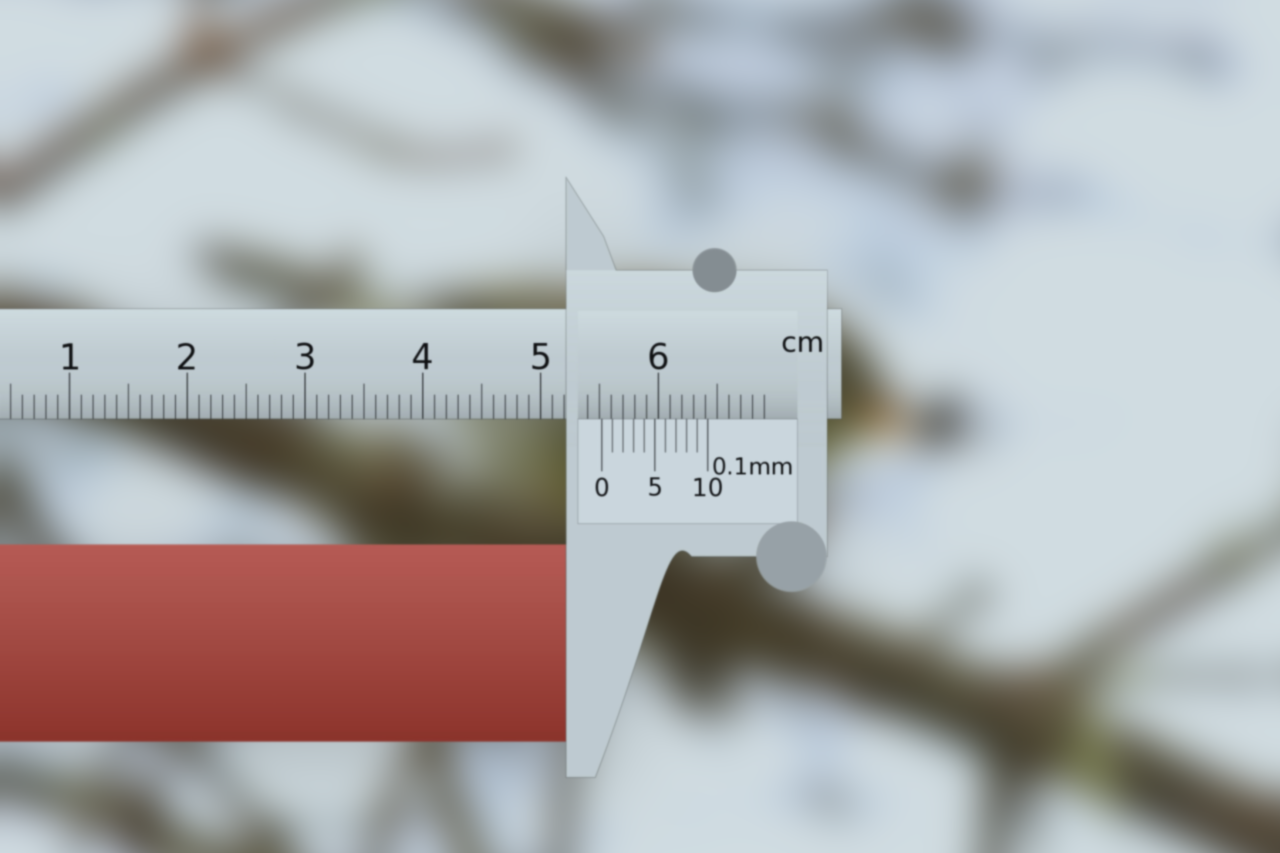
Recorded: 55.2 mm
